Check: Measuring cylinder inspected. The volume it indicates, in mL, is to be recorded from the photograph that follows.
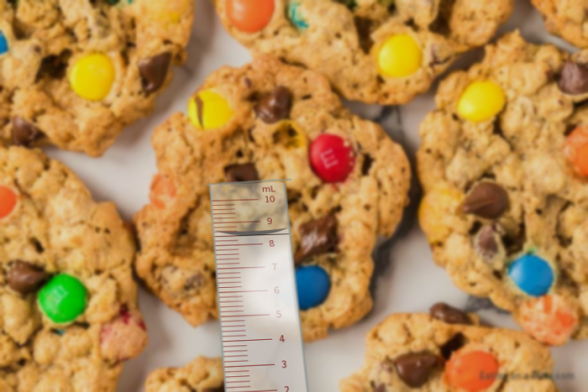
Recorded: 8.4 mL
